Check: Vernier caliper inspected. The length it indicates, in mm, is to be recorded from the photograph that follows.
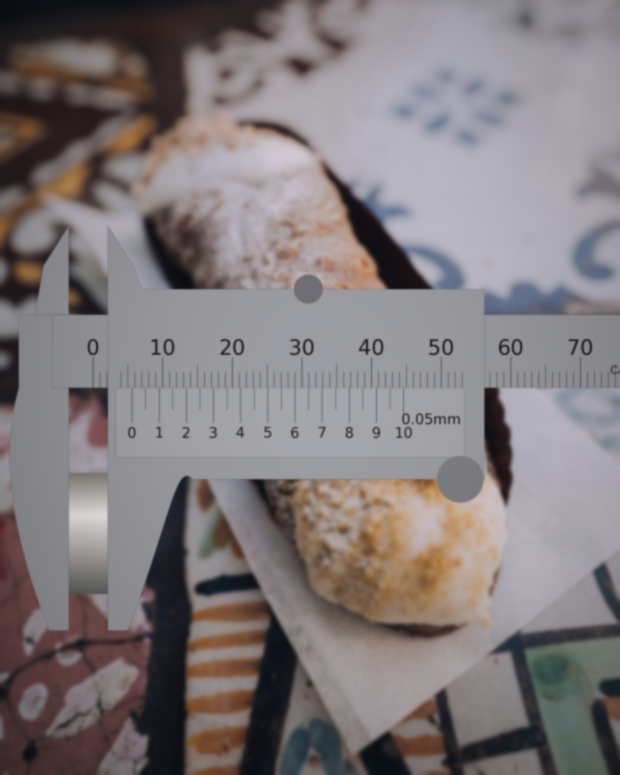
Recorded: 5.6 mm
